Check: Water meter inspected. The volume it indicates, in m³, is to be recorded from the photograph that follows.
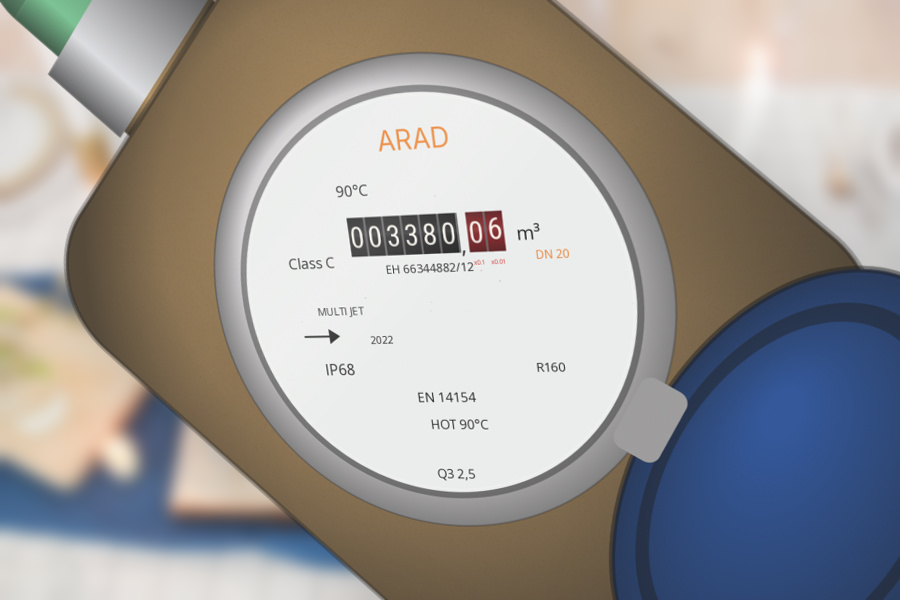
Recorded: 3380.06 m³
